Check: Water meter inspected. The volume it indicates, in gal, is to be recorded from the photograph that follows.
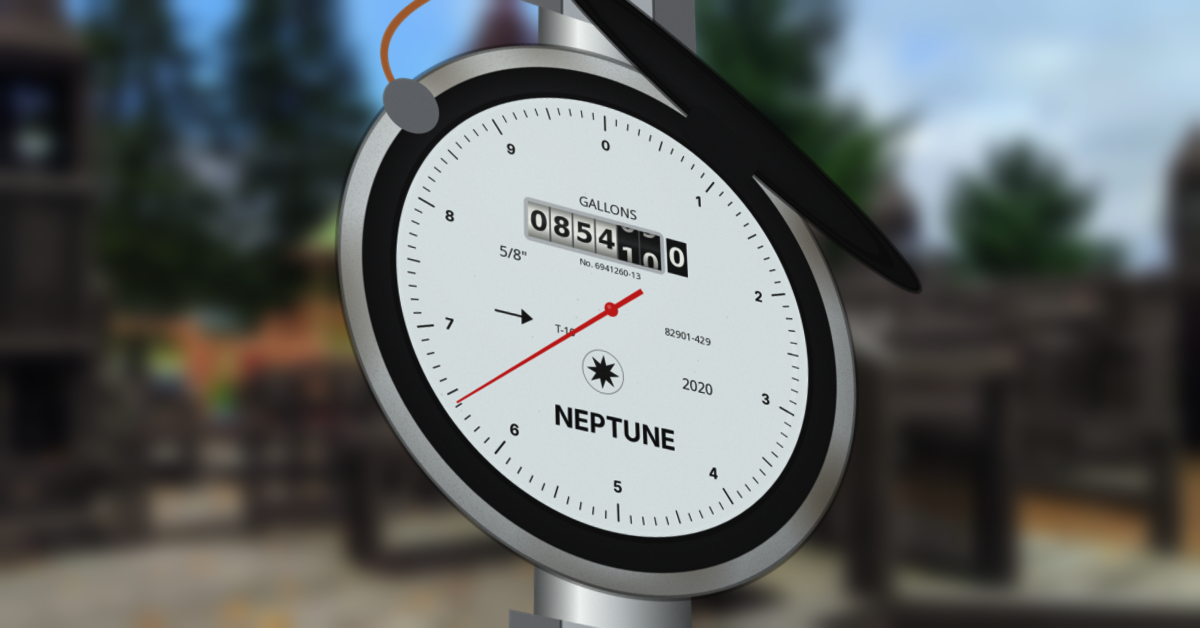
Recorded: 854096.4 gal
